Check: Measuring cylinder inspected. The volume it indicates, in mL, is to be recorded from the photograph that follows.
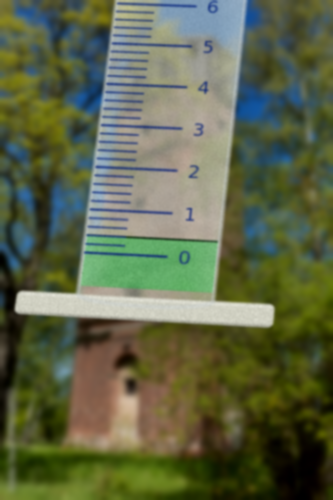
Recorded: 0.4 mL
